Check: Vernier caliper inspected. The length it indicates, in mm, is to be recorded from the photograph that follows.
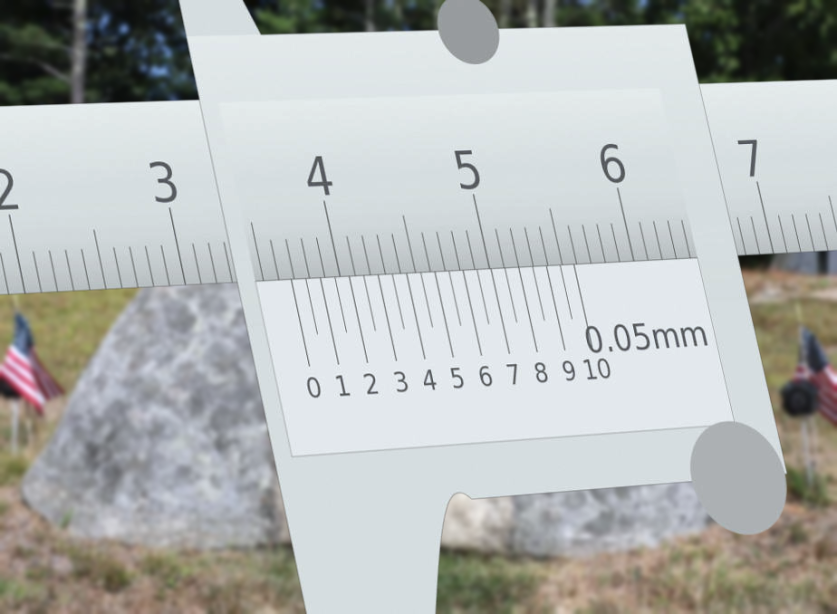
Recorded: 36.8 mm
